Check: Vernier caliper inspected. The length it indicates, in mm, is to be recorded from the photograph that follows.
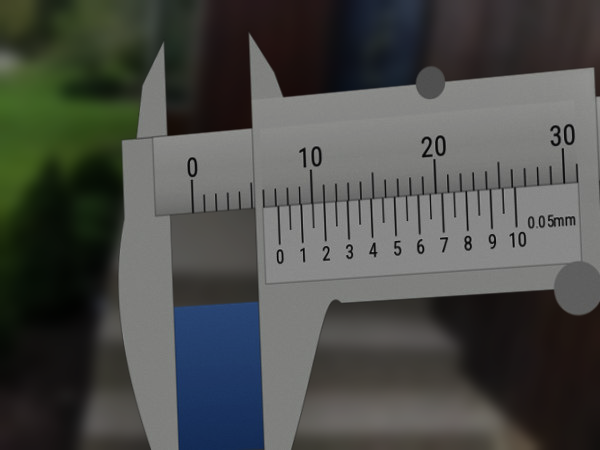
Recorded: 7.2 mm
